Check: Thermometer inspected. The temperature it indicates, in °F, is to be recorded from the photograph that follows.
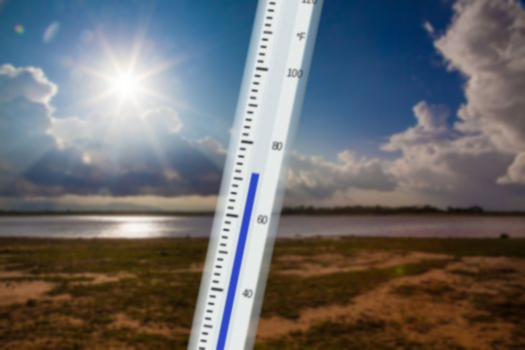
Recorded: 72 °F
